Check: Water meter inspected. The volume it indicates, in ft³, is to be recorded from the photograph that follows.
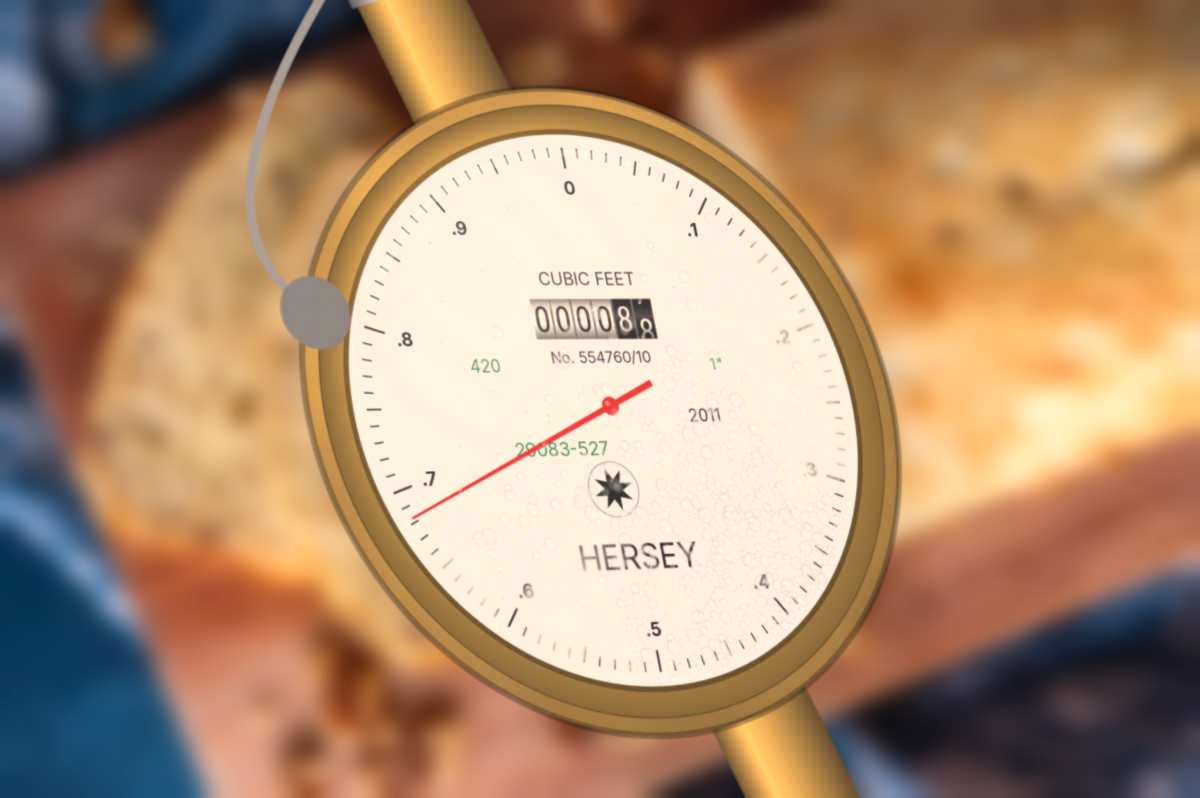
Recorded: 87.68 ft³
